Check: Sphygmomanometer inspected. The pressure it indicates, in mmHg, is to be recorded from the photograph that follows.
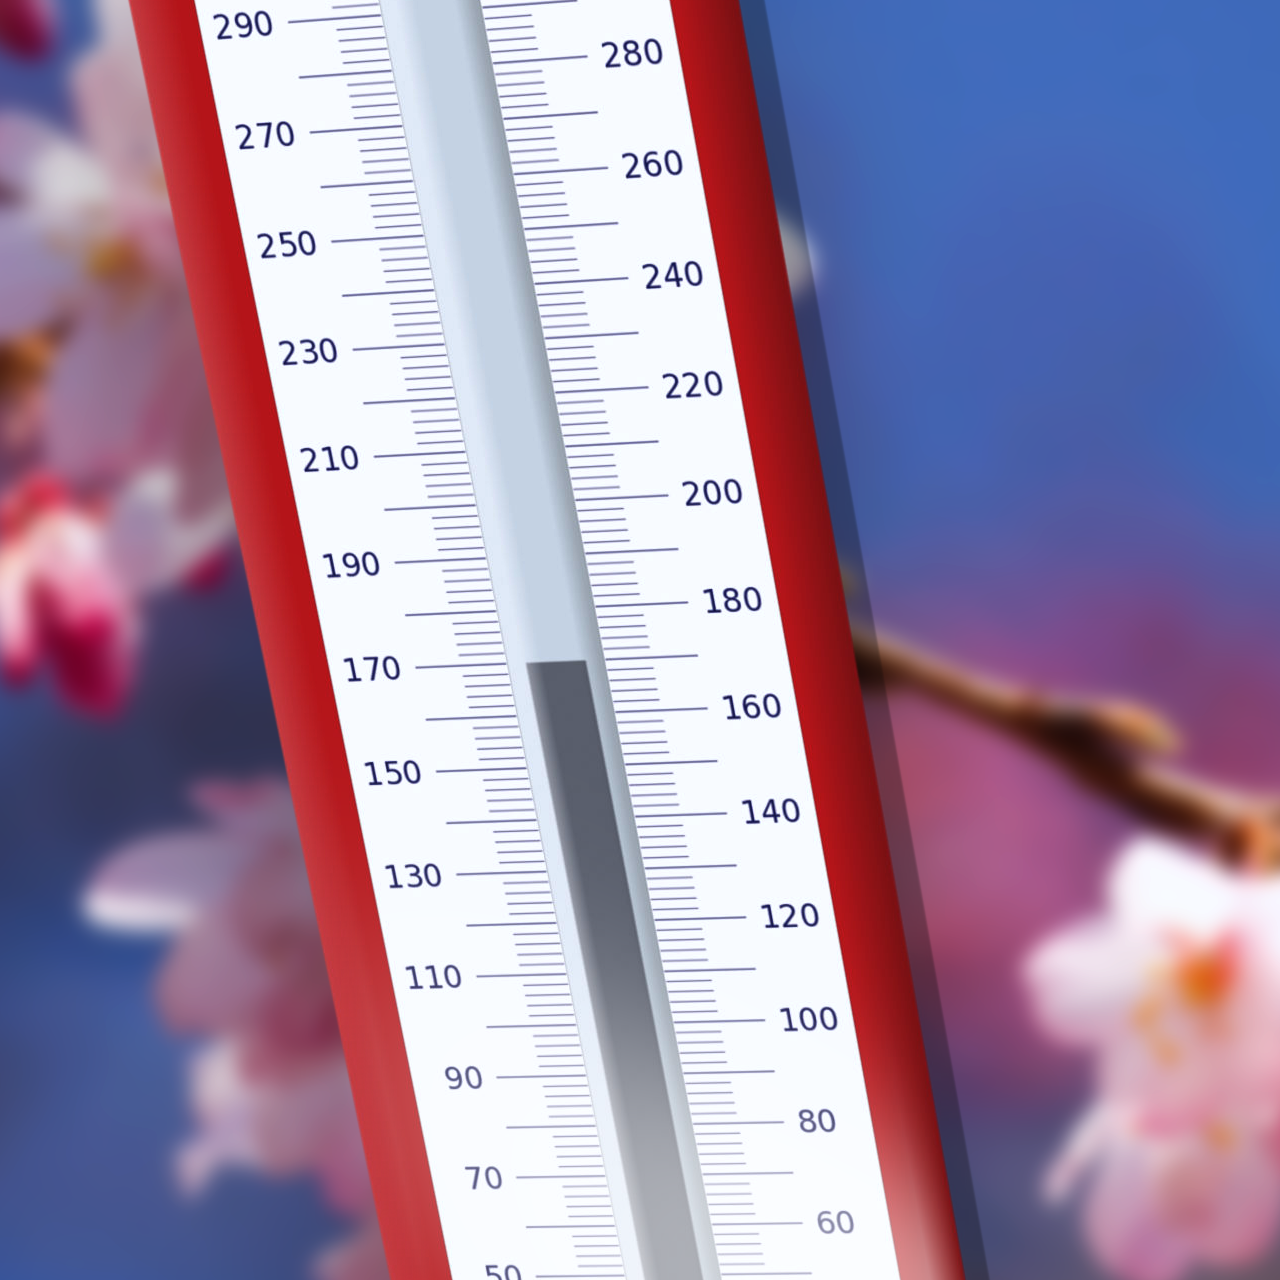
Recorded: 170 mmHg
